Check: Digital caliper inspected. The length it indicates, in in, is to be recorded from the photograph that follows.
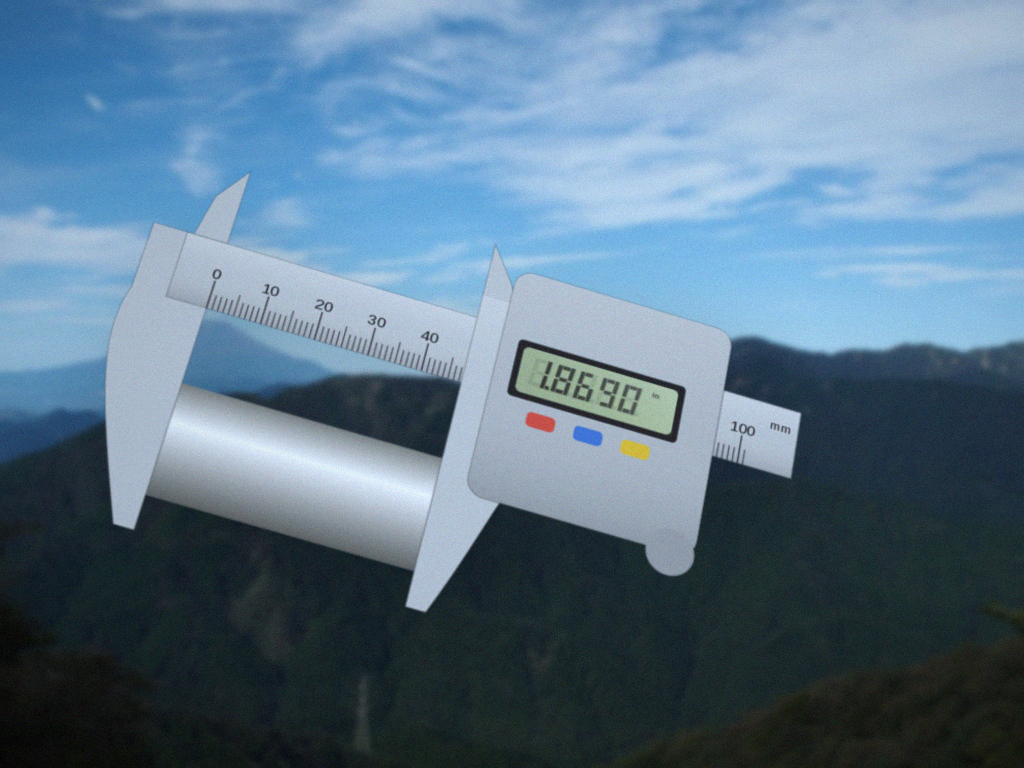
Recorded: 1.8690 in
